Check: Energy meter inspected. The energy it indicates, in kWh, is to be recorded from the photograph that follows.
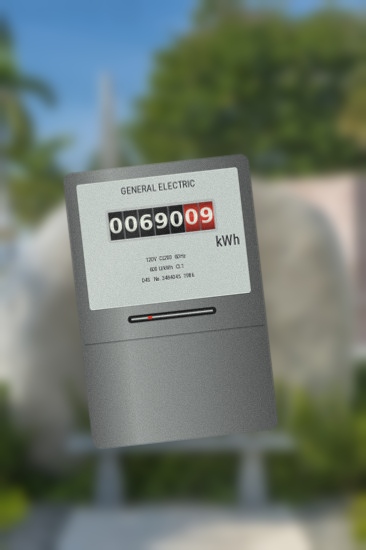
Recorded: 690.09 kWh
